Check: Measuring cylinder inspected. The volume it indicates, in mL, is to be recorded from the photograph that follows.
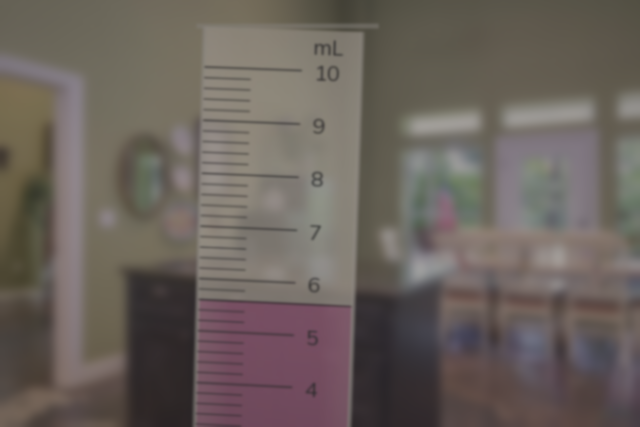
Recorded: 5.6 mL
